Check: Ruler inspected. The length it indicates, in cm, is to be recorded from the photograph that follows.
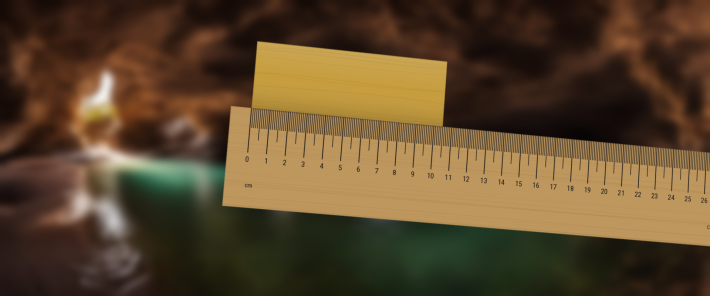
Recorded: 10.5 cm
